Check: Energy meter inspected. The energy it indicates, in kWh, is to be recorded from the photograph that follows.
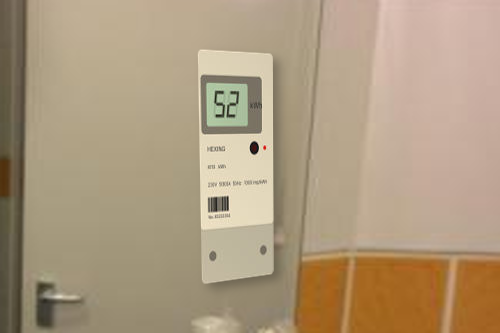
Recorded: 52 kWh
